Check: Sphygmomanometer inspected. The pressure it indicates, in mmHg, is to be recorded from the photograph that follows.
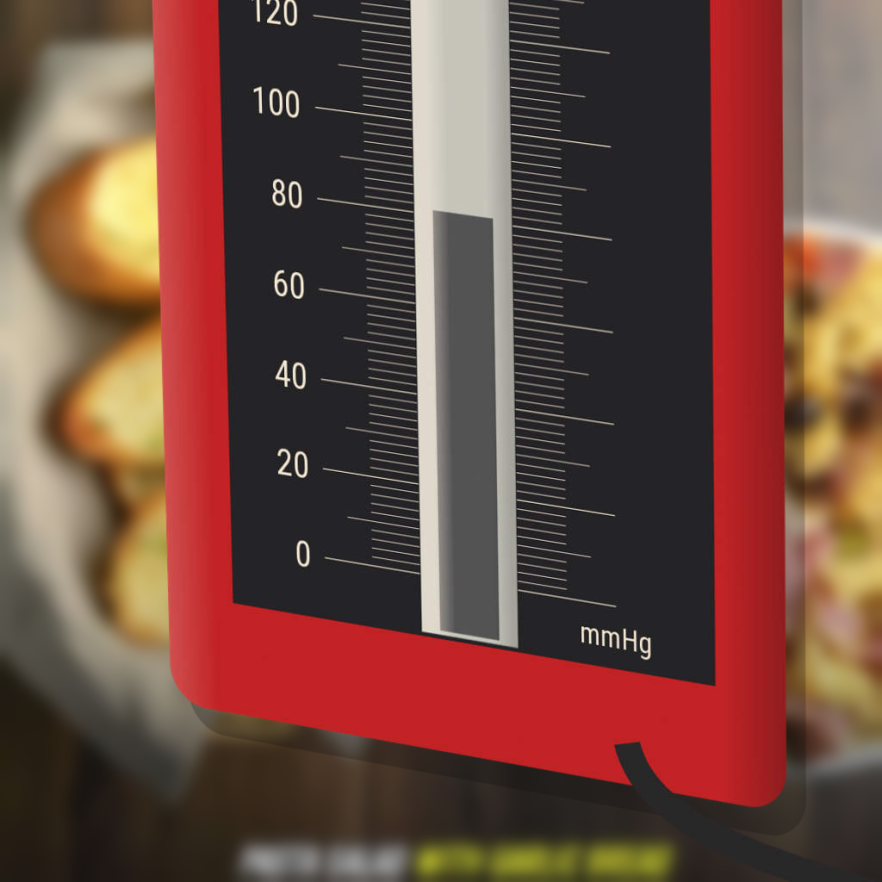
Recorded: 81 mmHg
